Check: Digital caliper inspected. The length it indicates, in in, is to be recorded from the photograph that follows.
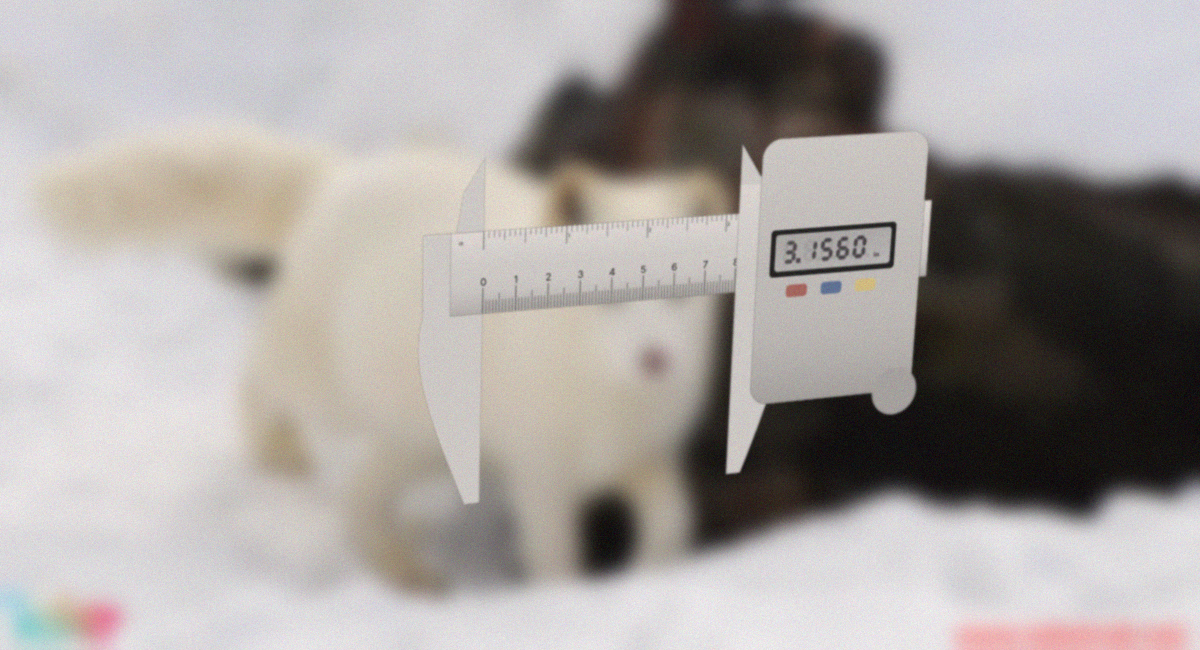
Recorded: 3.1560 in
